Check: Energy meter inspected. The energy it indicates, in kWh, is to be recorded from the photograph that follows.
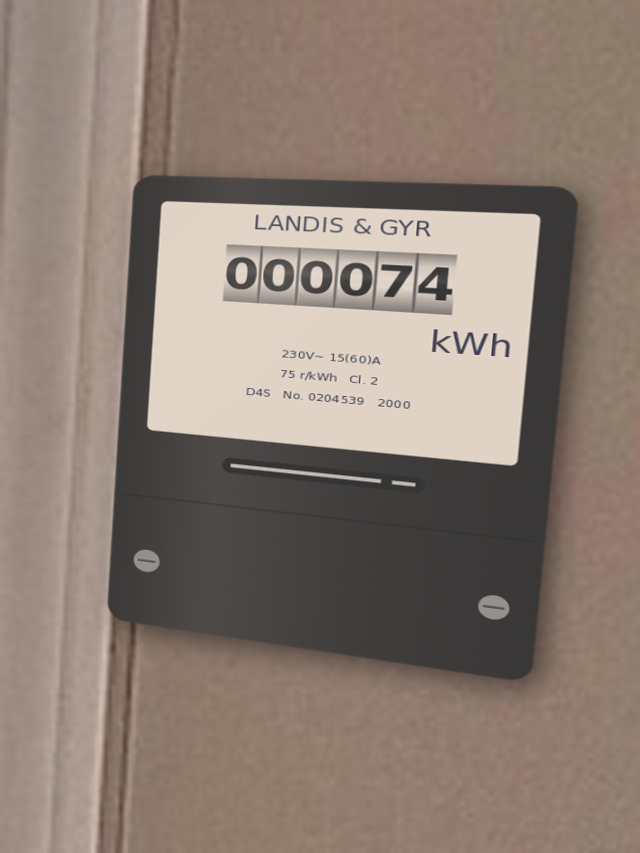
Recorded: 74 kWh
